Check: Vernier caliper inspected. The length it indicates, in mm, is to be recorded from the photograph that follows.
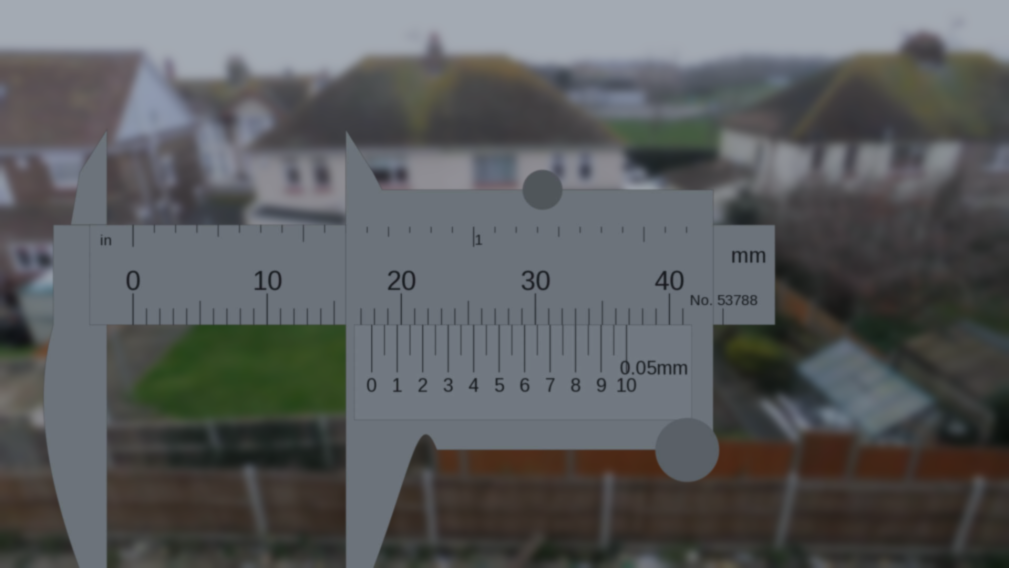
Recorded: 17.8 mm
